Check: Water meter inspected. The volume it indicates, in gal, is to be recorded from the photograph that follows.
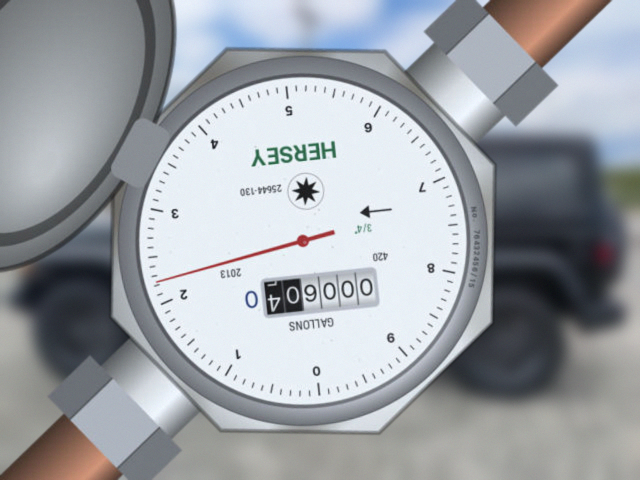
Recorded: 6042.2 gal
